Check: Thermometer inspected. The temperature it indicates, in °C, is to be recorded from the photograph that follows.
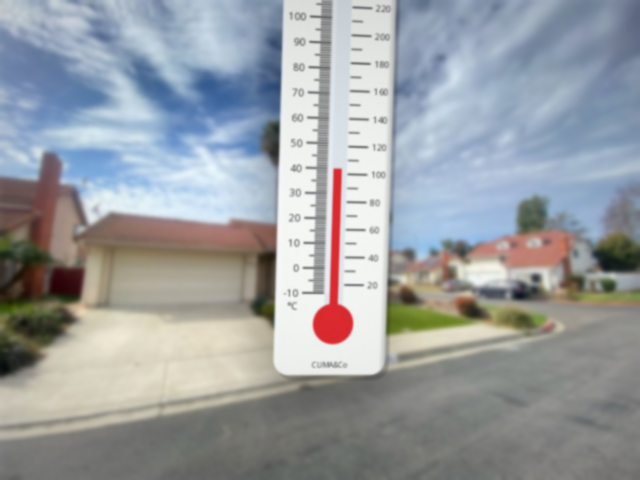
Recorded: 40 °C
